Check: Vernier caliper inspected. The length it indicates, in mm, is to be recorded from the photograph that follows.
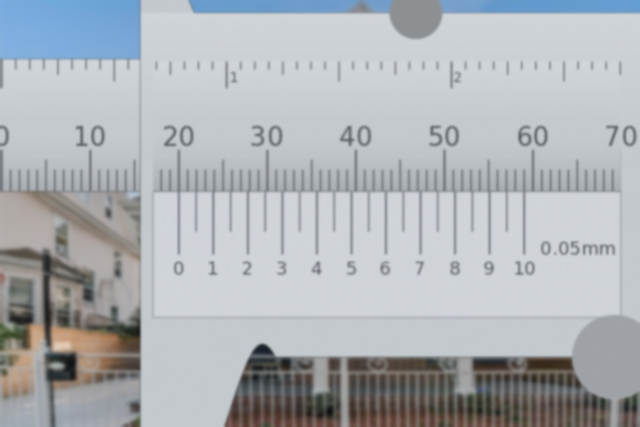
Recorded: 20.0 mm
